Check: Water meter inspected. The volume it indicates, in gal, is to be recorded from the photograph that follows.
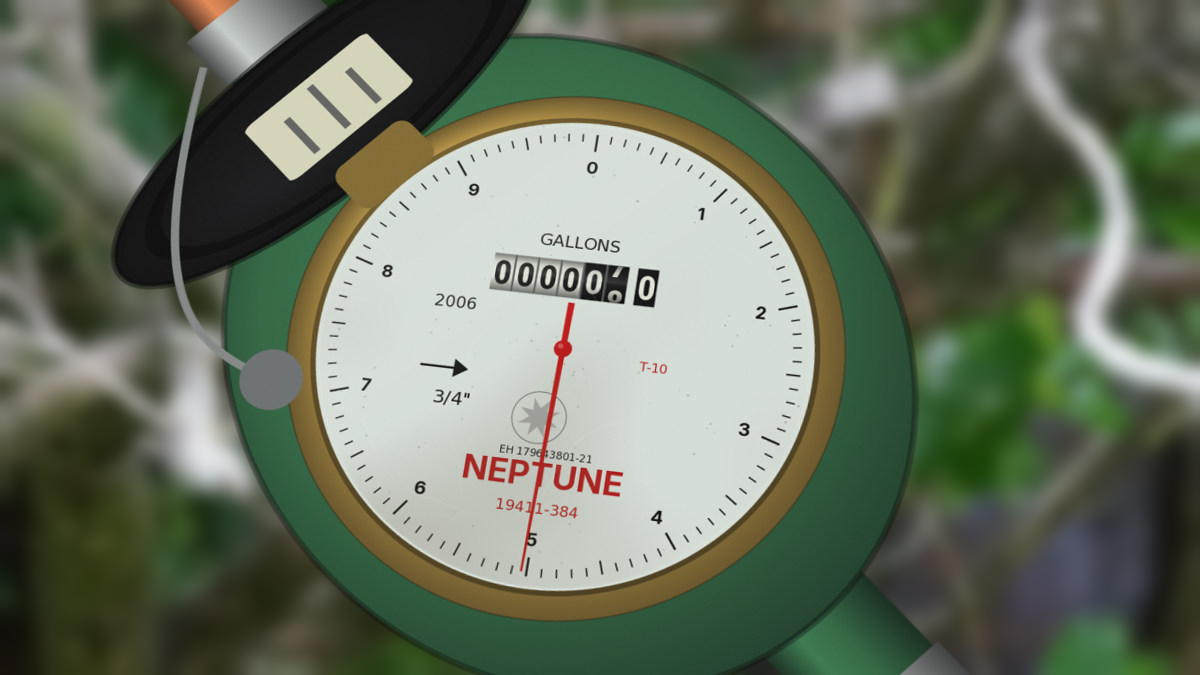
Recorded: 75.0 gal
